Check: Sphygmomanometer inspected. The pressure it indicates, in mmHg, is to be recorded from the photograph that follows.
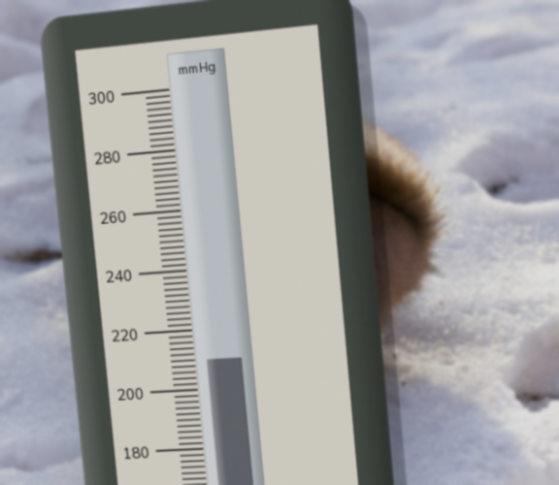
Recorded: 210 mmHg
